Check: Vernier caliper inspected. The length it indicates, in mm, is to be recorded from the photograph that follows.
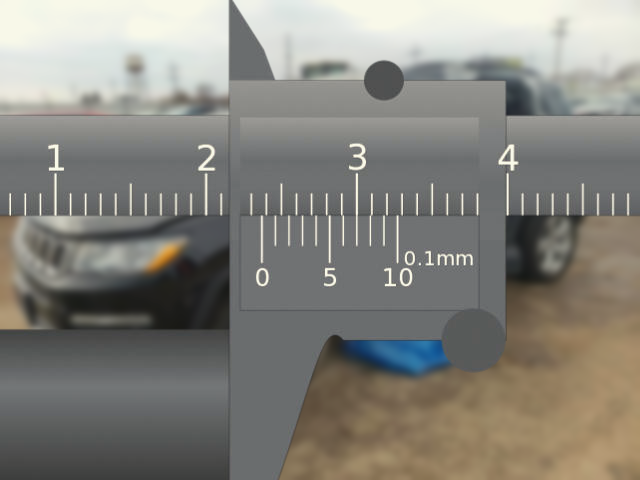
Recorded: 23.7 mm
